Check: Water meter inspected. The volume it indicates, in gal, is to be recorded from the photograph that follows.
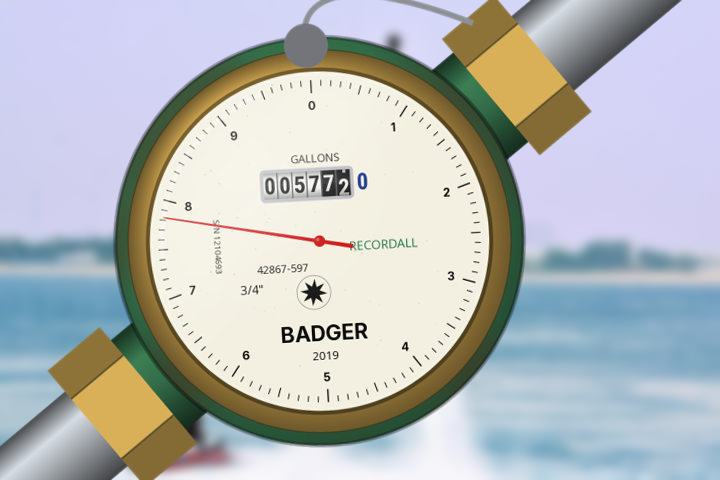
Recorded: 57717.8 gal
